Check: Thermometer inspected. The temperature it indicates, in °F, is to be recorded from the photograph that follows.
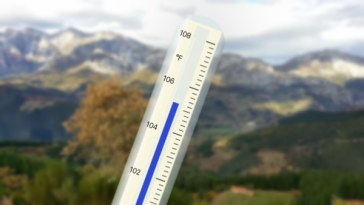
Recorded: 105.2 °F
